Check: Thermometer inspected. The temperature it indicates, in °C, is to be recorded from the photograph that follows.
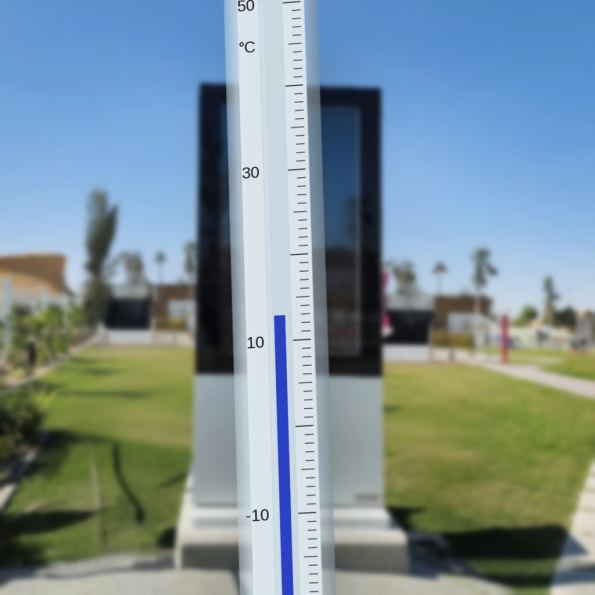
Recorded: 13 °C
